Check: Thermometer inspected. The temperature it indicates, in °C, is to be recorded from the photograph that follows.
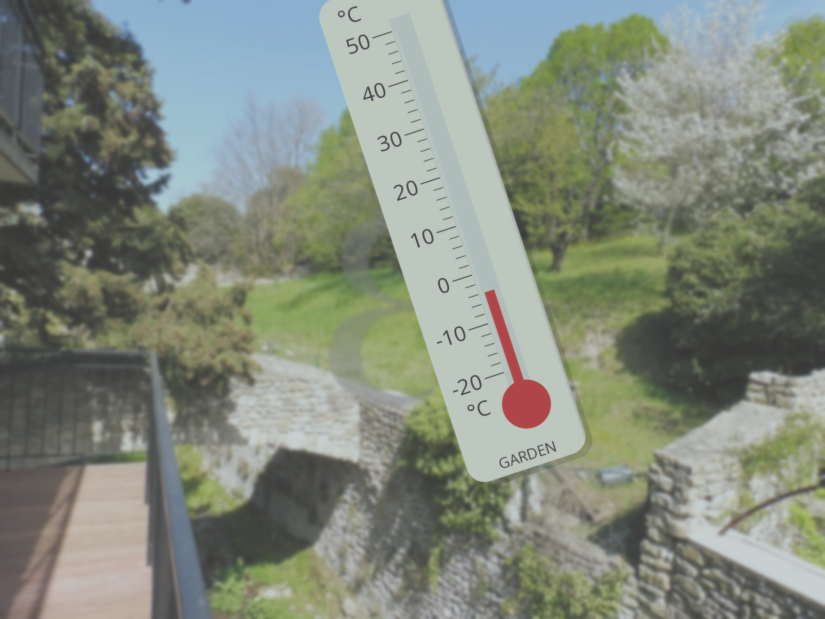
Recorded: -4 °C
